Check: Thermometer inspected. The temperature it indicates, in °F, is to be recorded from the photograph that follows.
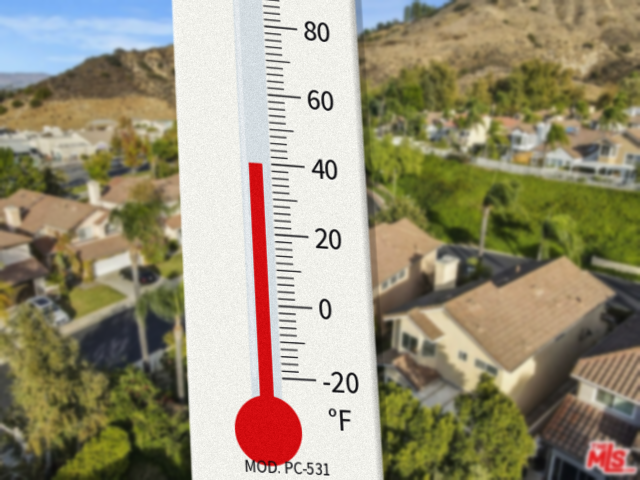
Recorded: 40 °F
